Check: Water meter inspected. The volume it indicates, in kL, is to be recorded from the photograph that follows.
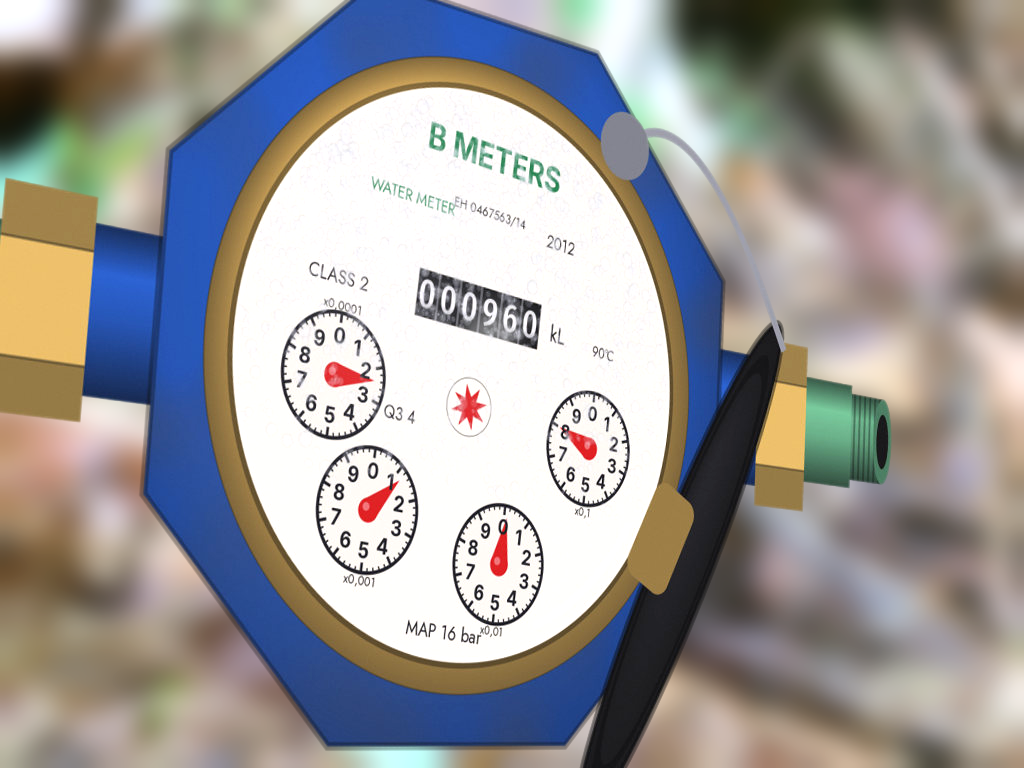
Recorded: 960.8012 kL
